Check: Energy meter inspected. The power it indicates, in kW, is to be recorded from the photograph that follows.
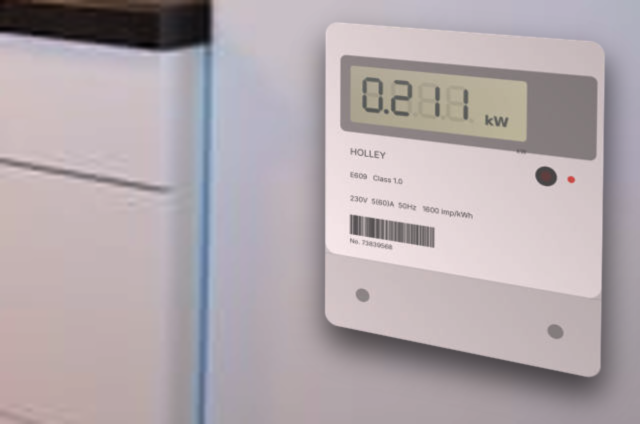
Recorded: 0.211 kW
